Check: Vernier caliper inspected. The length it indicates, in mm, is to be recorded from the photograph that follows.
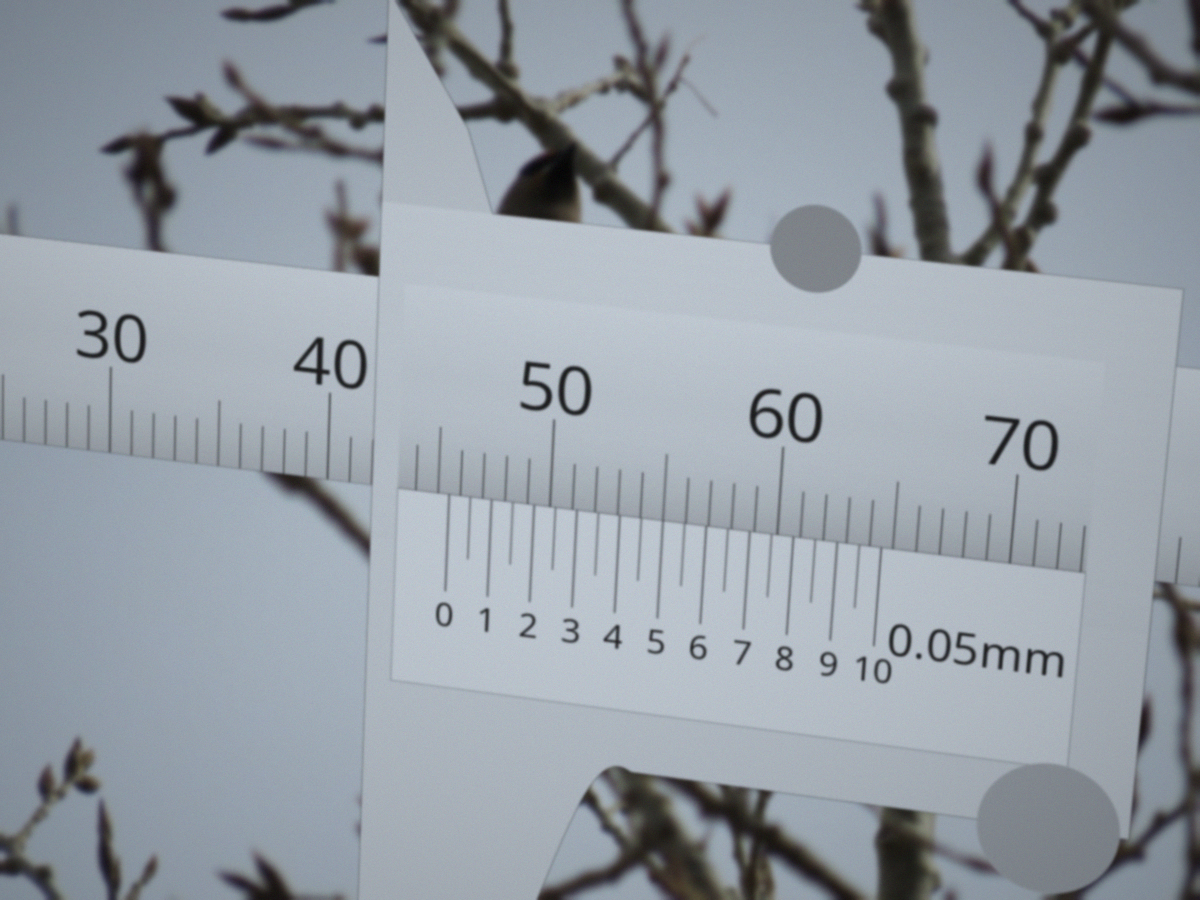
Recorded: 45.5 mm
